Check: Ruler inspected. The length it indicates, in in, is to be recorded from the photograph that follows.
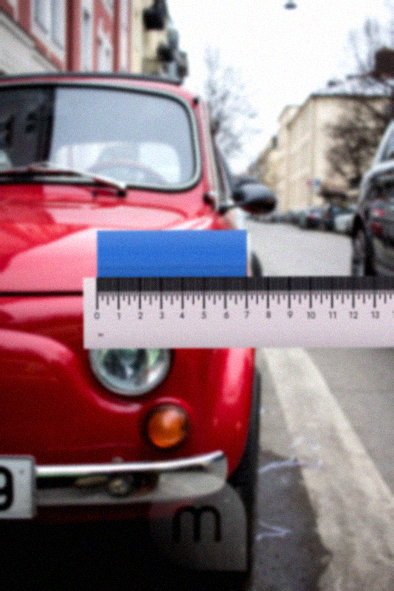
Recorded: 7 in
